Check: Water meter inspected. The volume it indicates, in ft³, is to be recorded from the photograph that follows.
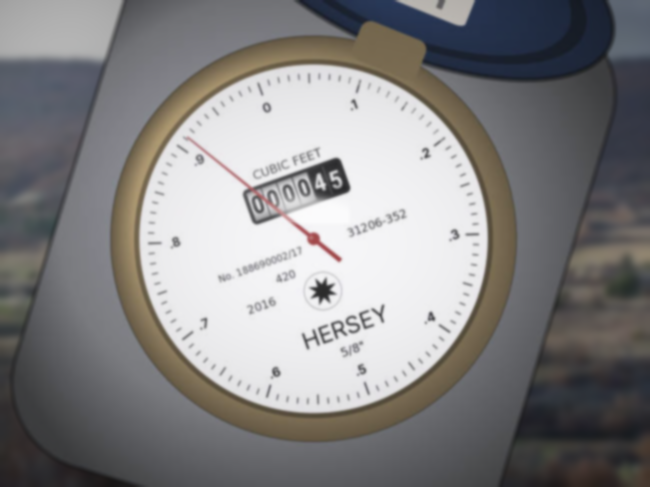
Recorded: 44.91 ft³
